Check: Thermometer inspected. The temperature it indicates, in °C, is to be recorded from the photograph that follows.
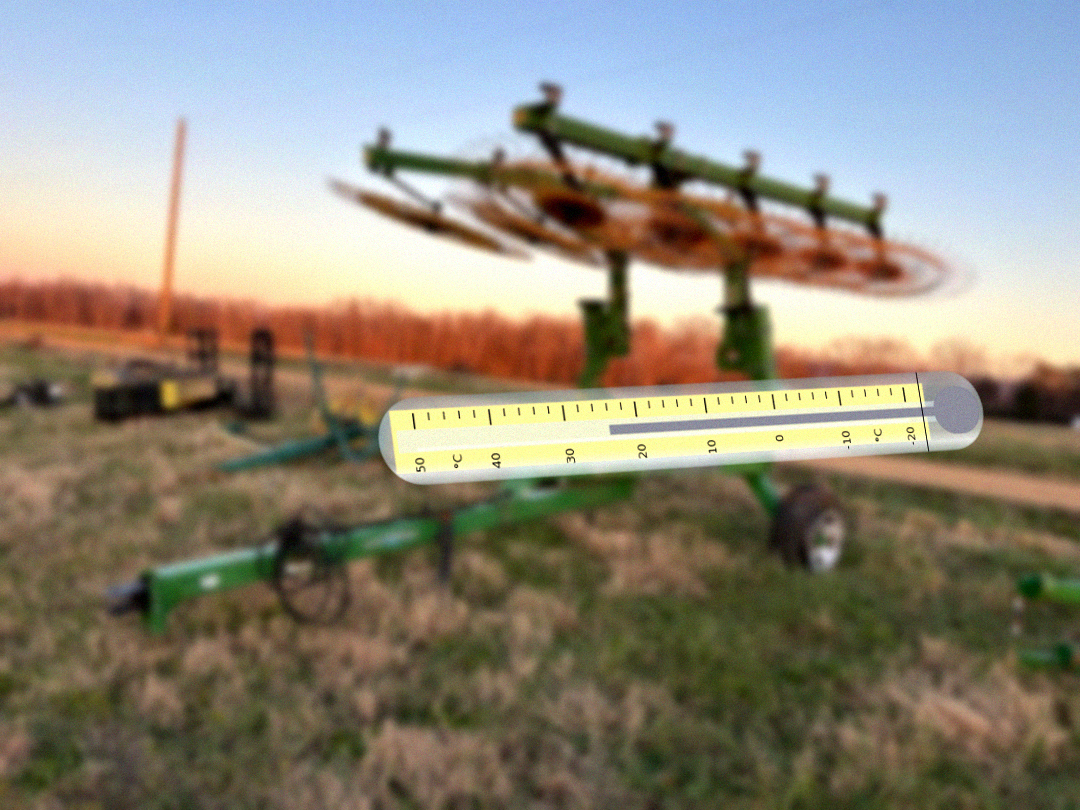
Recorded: 24 °C
